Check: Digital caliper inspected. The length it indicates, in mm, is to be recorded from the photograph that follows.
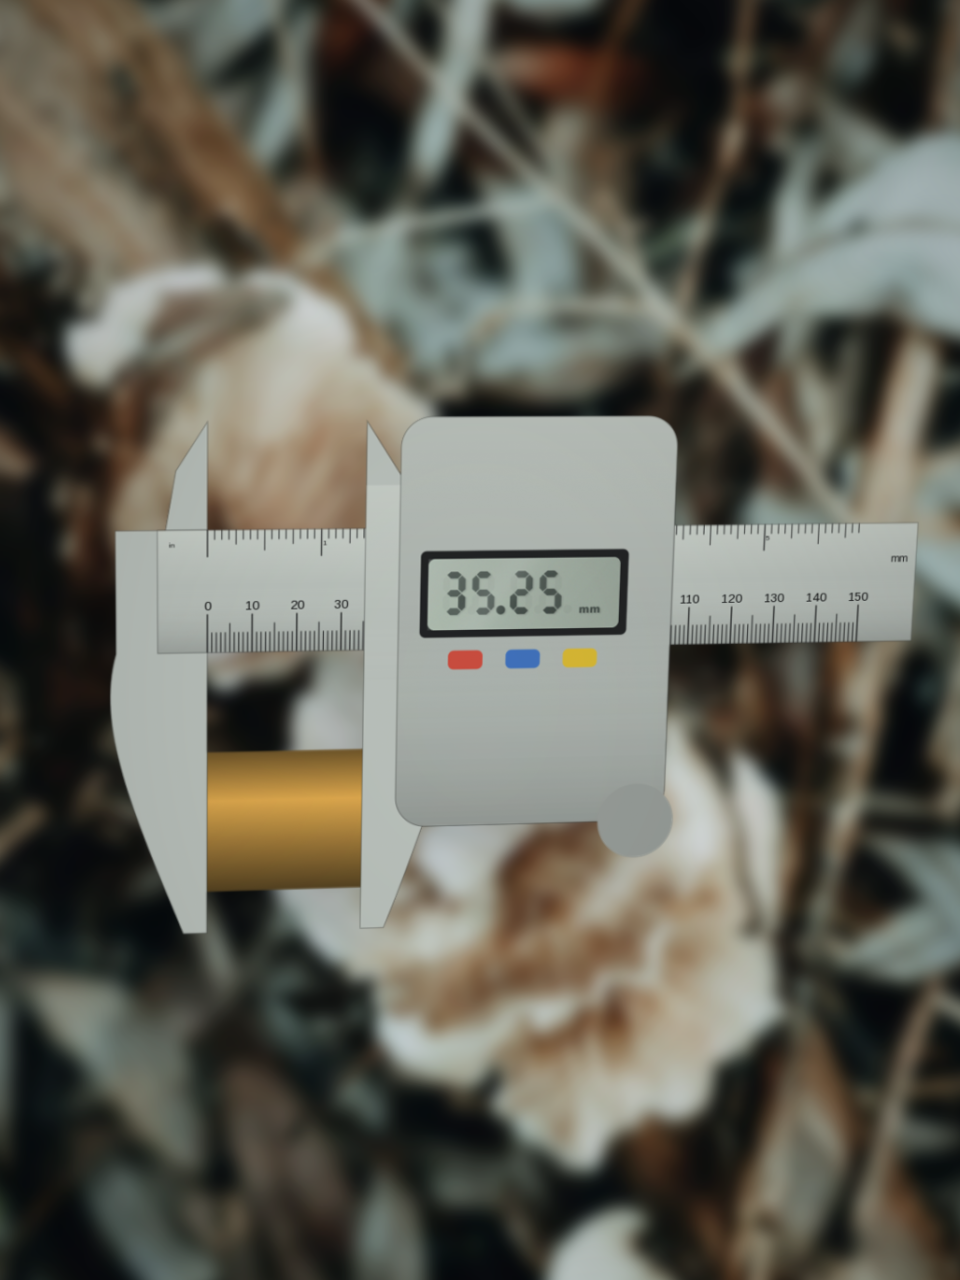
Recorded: 35.25 mm
